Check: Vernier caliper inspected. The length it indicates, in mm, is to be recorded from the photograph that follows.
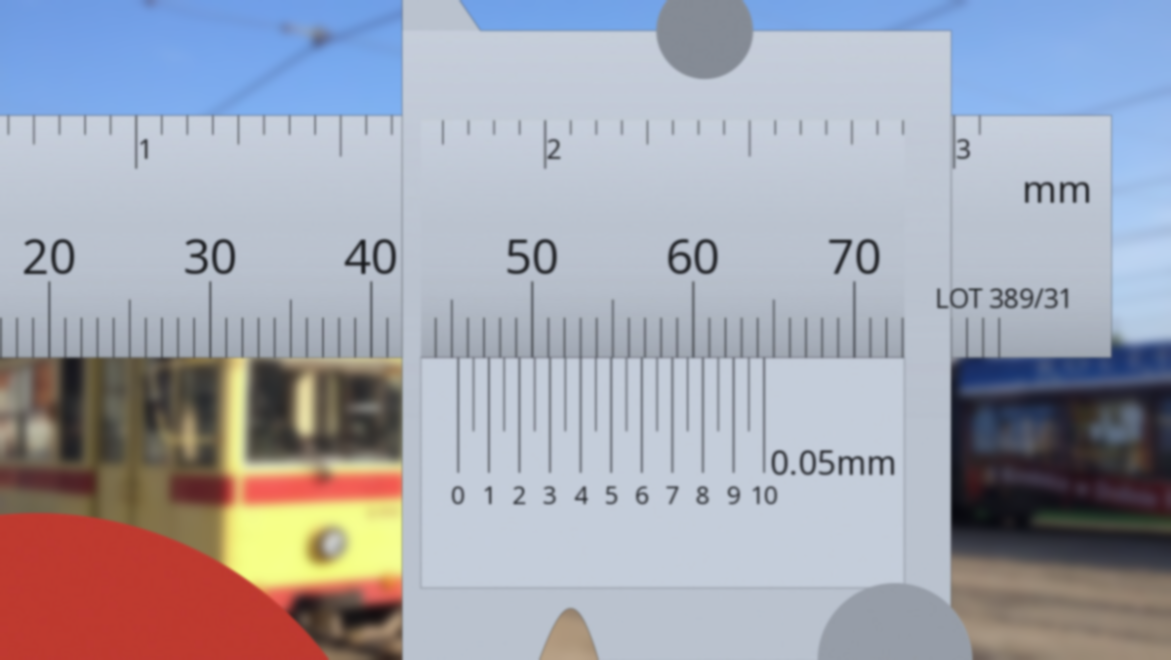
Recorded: 45.4 mm
